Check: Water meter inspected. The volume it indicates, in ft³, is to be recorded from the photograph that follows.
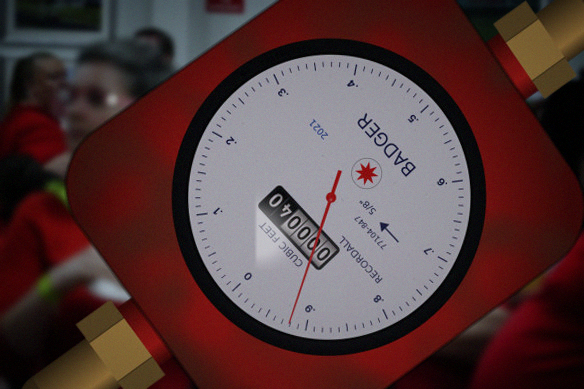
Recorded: 39.92 ft³
